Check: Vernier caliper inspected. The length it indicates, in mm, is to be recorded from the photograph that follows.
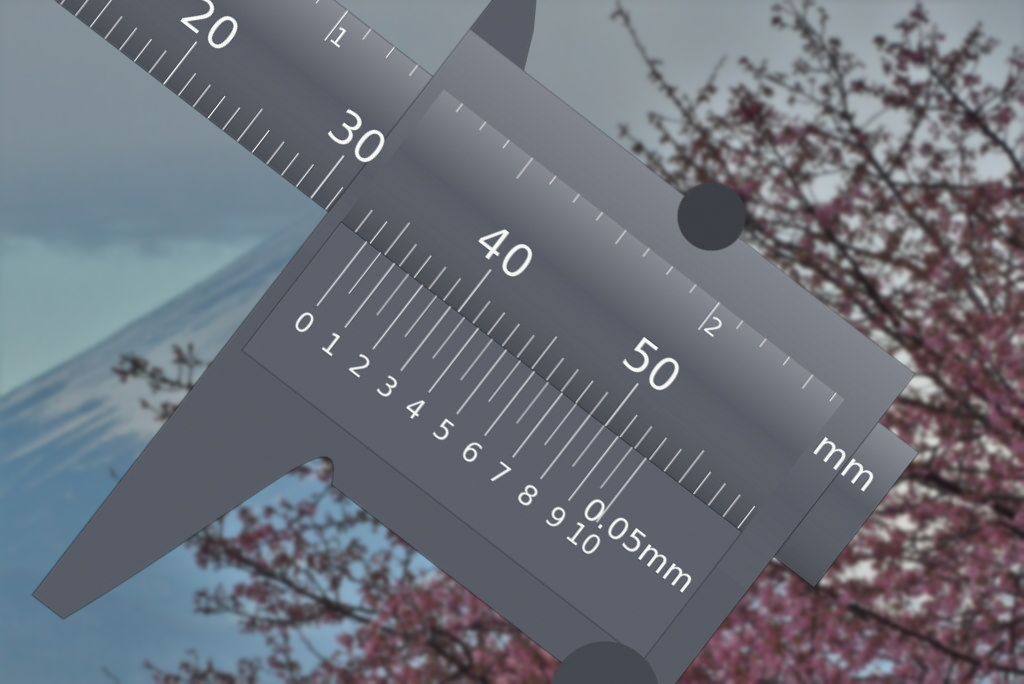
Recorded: 33.8 mm
